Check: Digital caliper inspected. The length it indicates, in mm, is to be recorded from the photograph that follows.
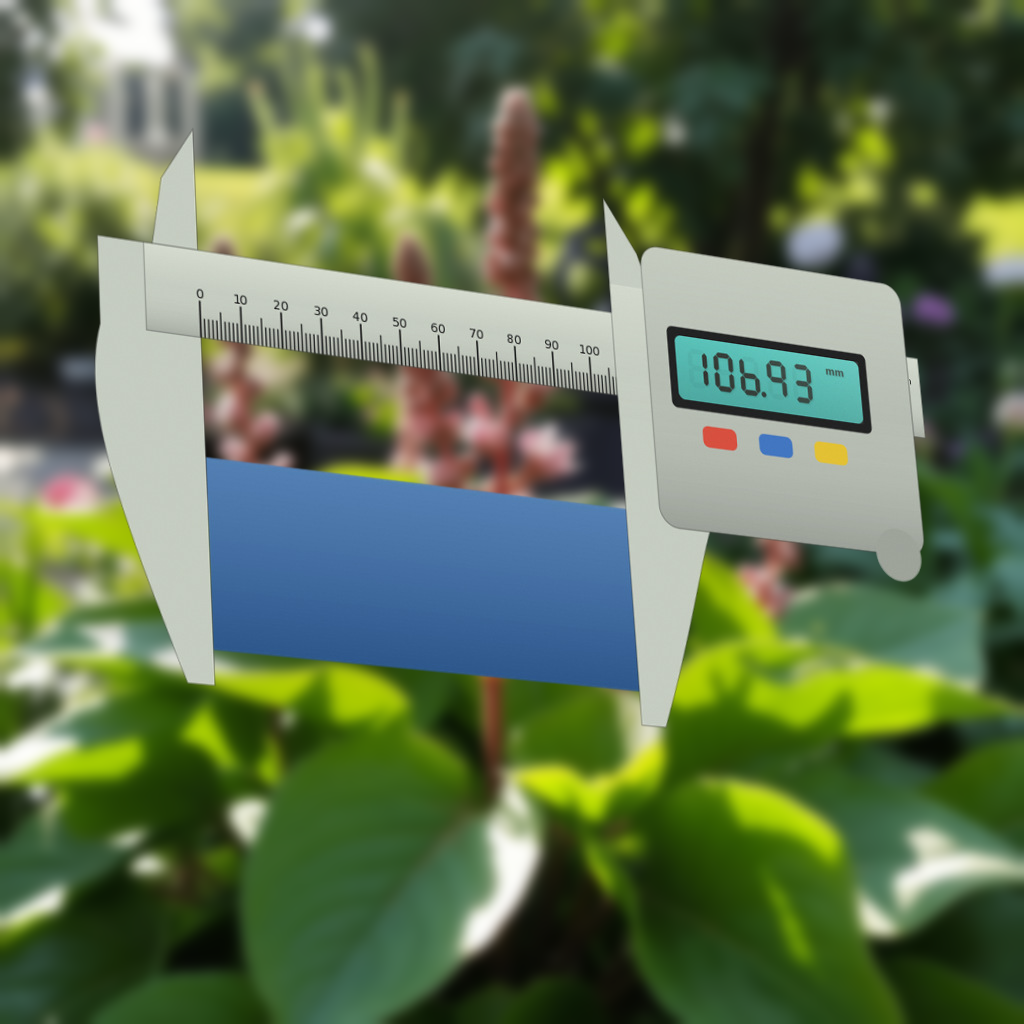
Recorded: 106.93 mm
